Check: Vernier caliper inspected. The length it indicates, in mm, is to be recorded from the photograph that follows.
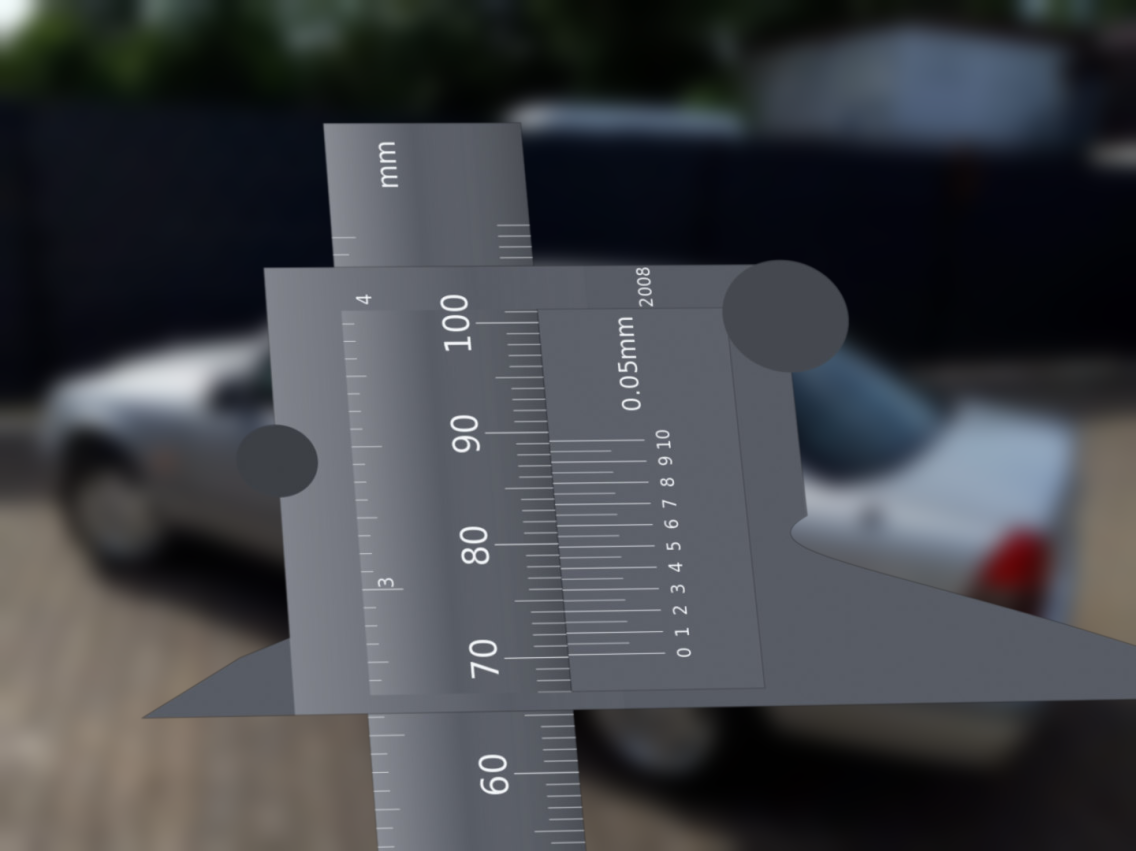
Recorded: 70.2 mm
